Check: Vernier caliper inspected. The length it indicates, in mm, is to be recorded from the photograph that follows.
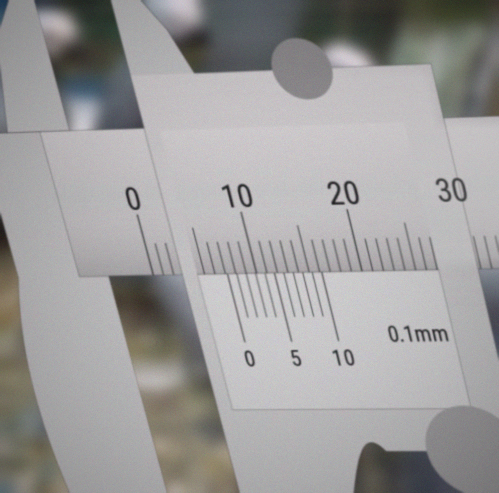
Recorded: 7.2 mm
